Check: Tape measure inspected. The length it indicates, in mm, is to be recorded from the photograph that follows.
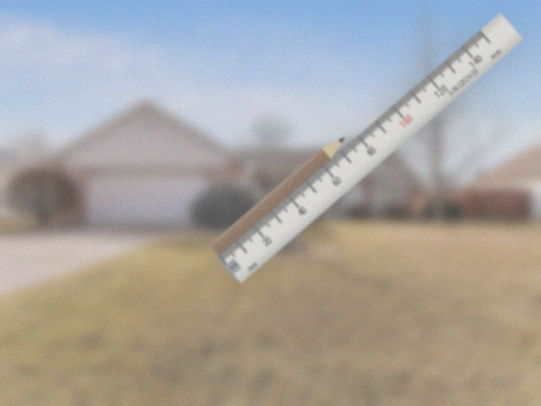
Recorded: 75 mm
